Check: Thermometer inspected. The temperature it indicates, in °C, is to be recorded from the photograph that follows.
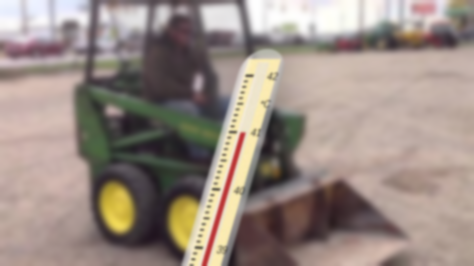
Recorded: 41 °C
